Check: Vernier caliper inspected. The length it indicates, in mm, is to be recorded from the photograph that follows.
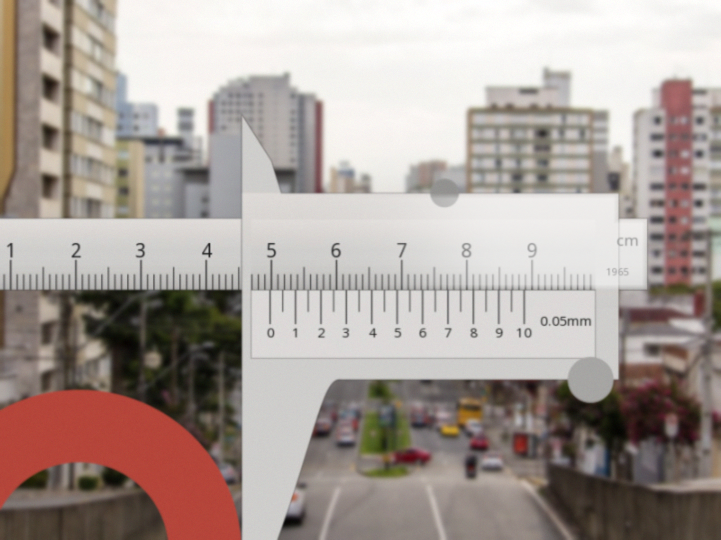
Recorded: 49.8 mm
